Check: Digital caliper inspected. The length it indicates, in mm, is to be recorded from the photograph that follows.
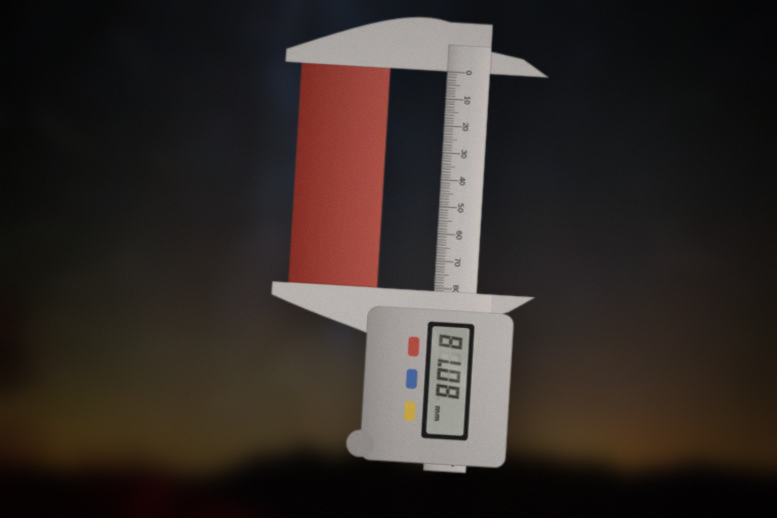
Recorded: 81.08 mm
